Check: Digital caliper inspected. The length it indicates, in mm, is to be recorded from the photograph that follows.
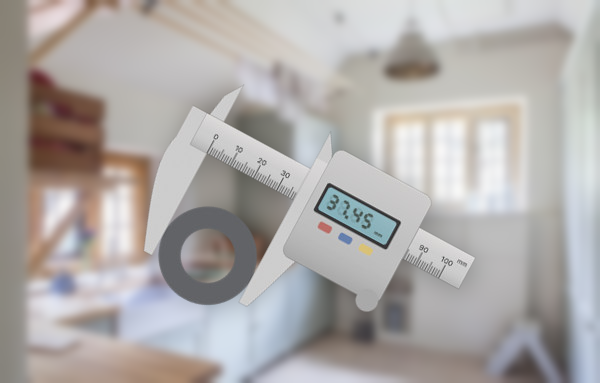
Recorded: 37.45 mm
